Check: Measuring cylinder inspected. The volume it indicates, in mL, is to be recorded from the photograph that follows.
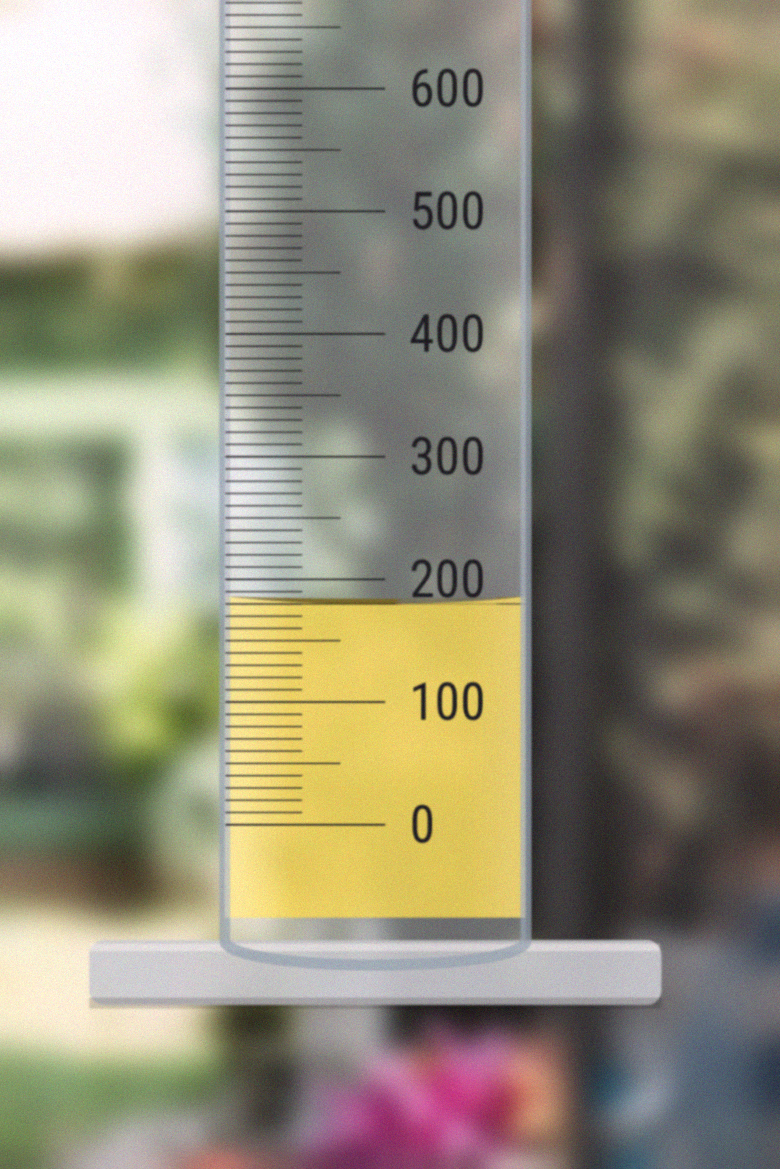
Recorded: 180 mL
